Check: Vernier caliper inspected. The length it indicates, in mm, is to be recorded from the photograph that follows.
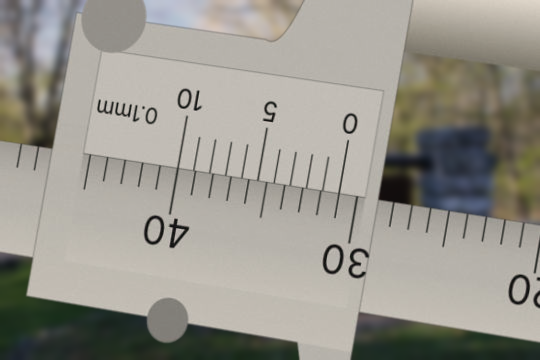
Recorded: 31.0 mm
